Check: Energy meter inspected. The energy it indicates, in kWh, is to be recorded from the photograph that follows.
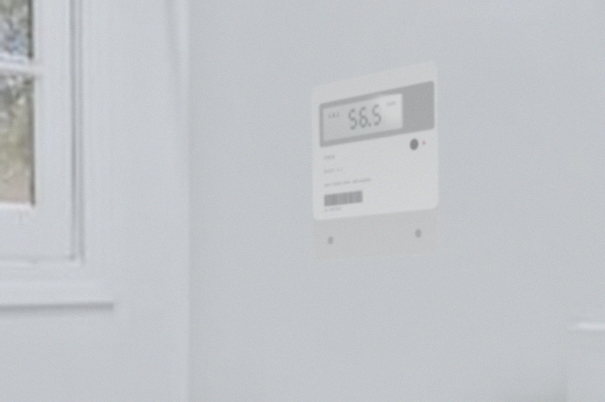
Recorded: 56.5 kWh
